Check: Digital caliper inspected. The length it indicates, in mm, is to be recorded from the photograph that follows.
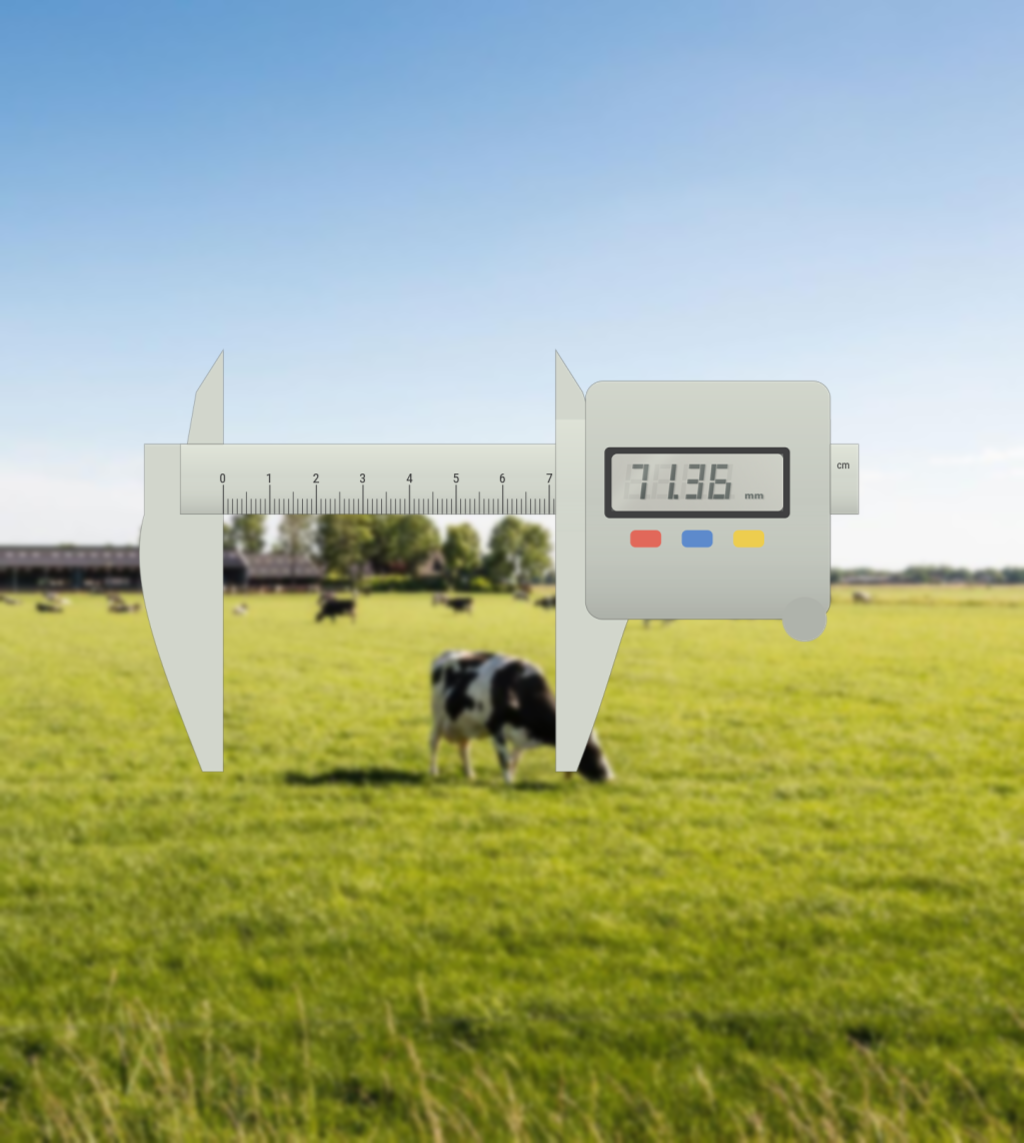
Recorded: 71.36 mm
